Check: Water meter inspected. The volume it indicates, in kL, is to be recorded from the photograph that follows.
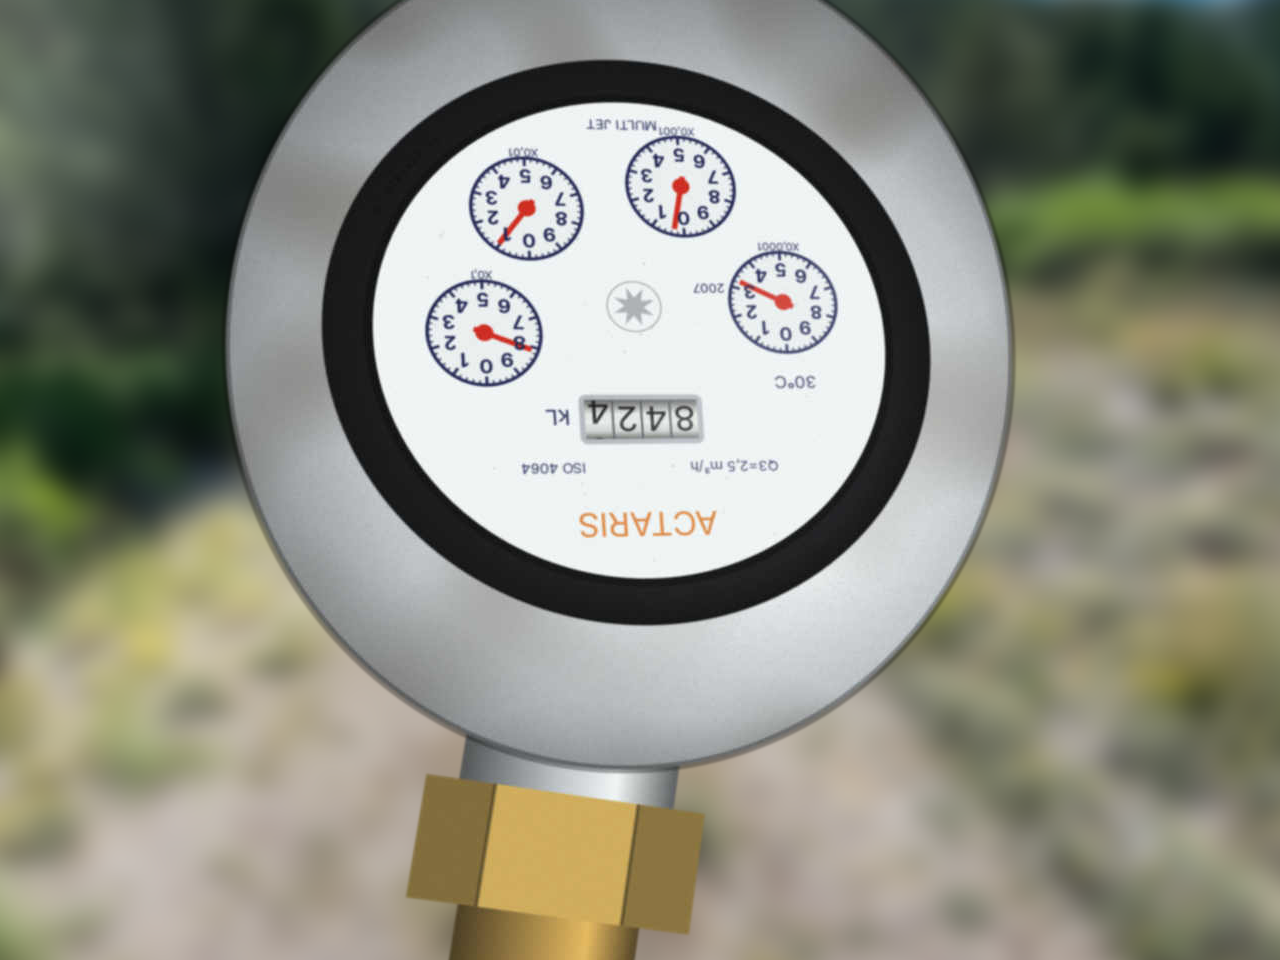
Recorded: 8423.8103 kL
